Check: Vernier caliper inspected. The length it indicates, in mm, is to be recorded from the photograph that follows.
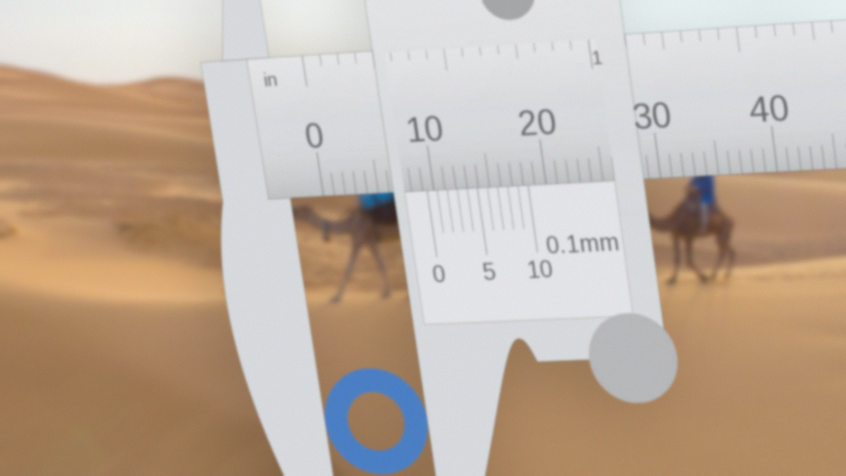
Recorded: 9.4 mm
